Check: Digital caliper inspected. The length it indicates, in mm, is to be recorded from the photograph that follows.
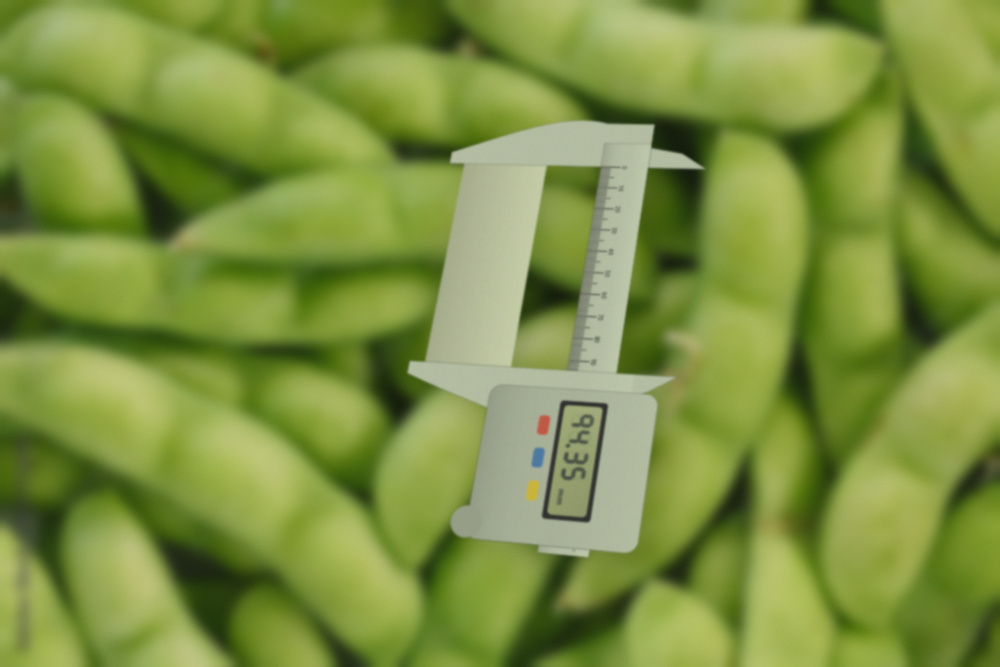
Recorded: 94.35 mm
